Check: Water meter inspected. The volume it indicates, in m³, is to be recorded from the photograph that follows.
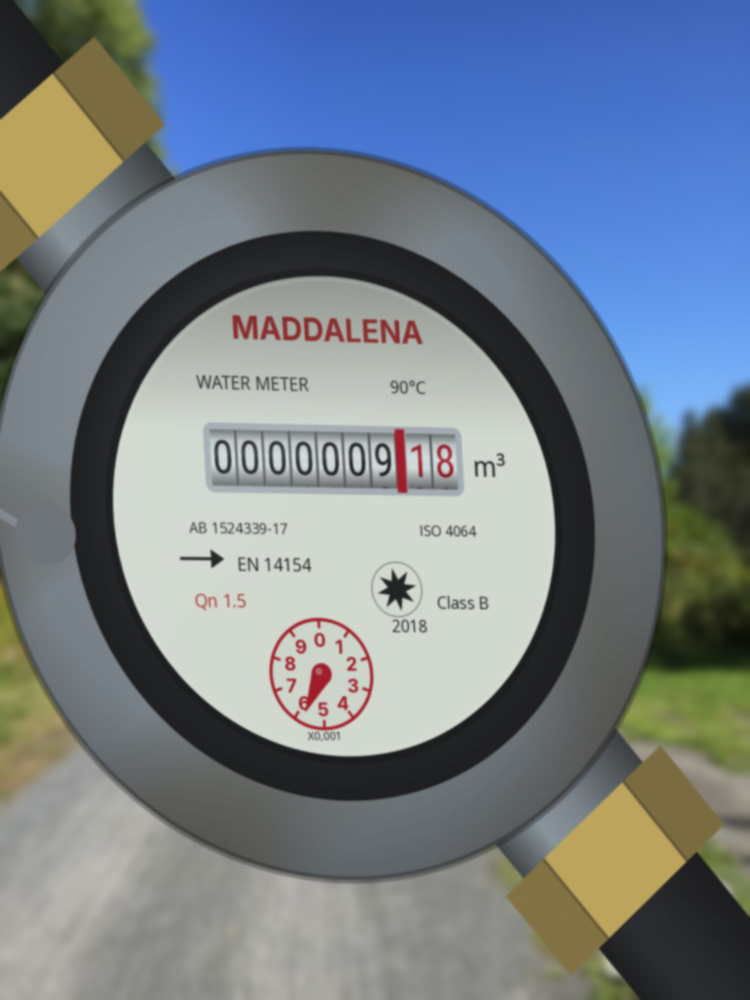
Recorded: 9.185 m³
